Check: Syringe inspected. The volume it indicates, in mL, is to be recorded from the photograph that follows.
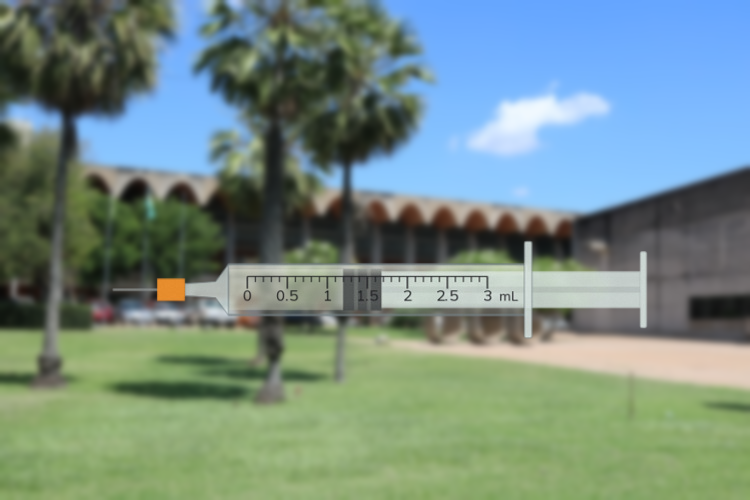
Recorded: 1.2 mL
